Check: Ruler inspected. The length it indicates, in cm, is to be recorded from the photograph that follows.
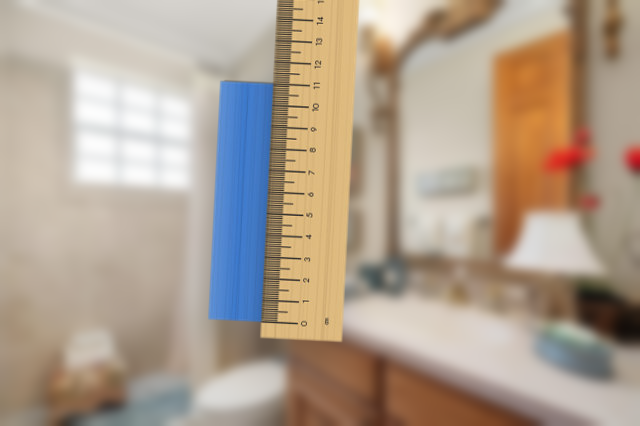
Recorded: 11 cm
